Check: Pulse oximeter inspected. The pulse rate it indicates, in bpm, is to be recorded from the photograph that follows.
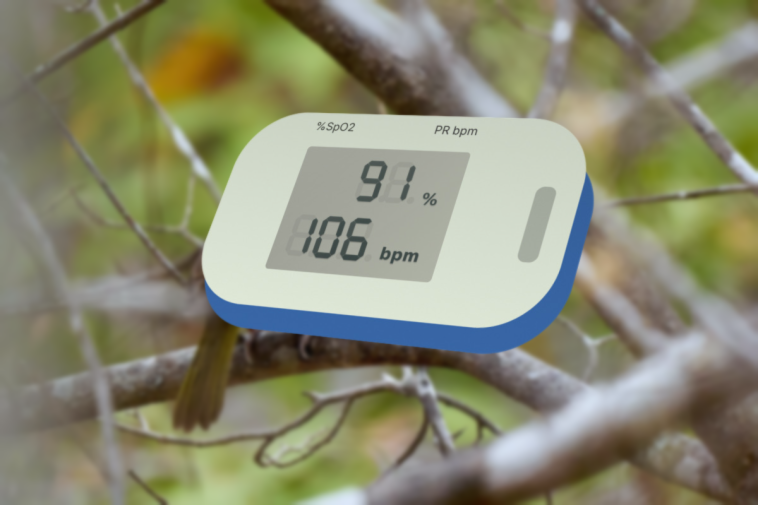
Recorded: 106 bpm
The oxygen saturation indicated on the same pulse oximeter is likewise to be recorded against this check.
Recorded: 91 %
